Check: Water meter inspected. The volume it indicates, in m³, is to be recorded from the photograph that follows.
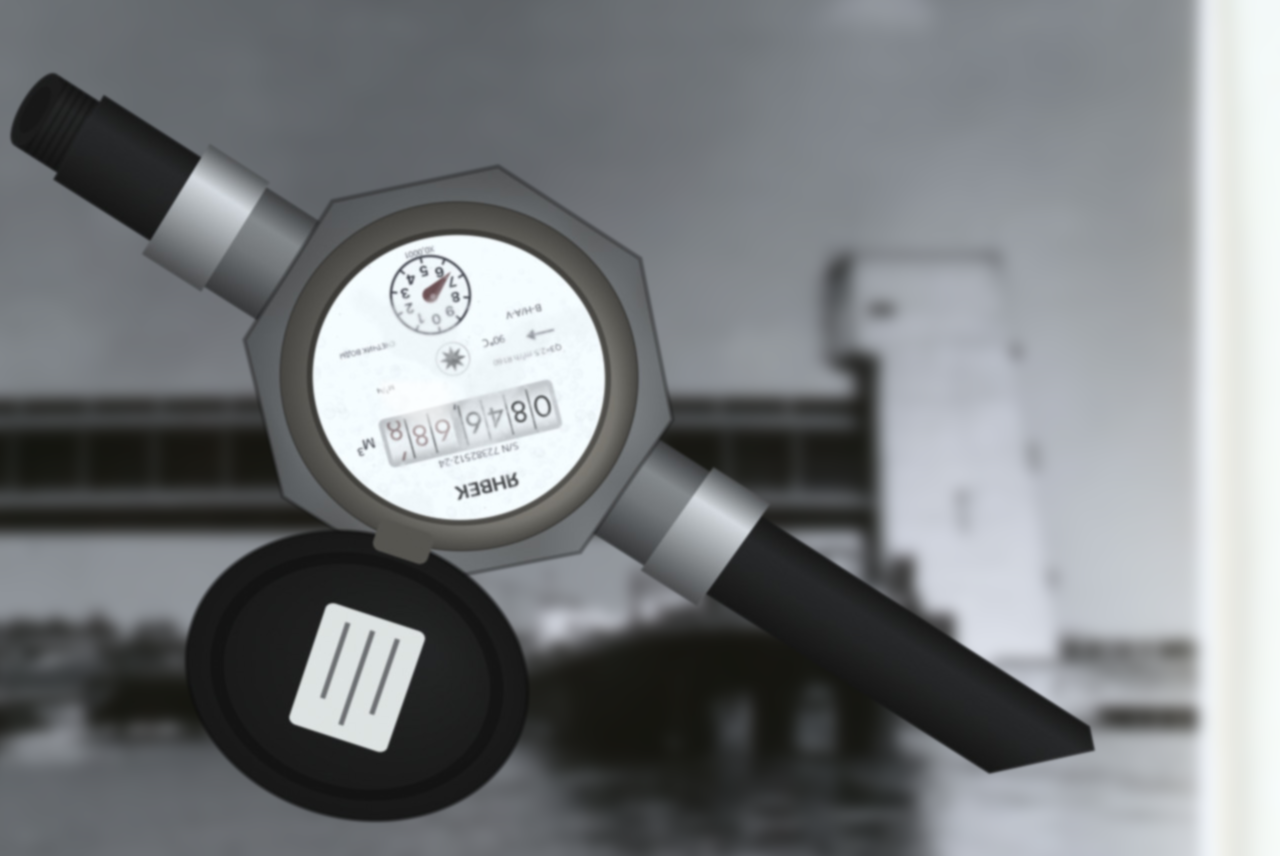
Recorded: 846.6876 m³
